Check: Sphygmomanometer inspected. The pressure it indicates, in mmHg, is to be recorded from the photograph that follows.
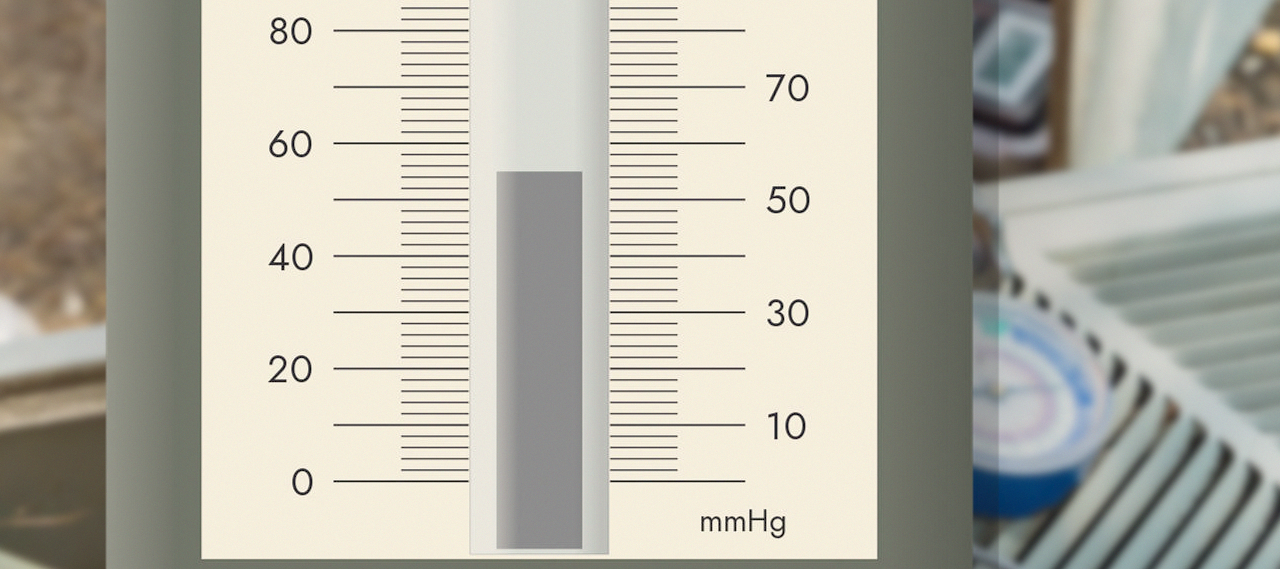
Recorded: 55 mmHg
